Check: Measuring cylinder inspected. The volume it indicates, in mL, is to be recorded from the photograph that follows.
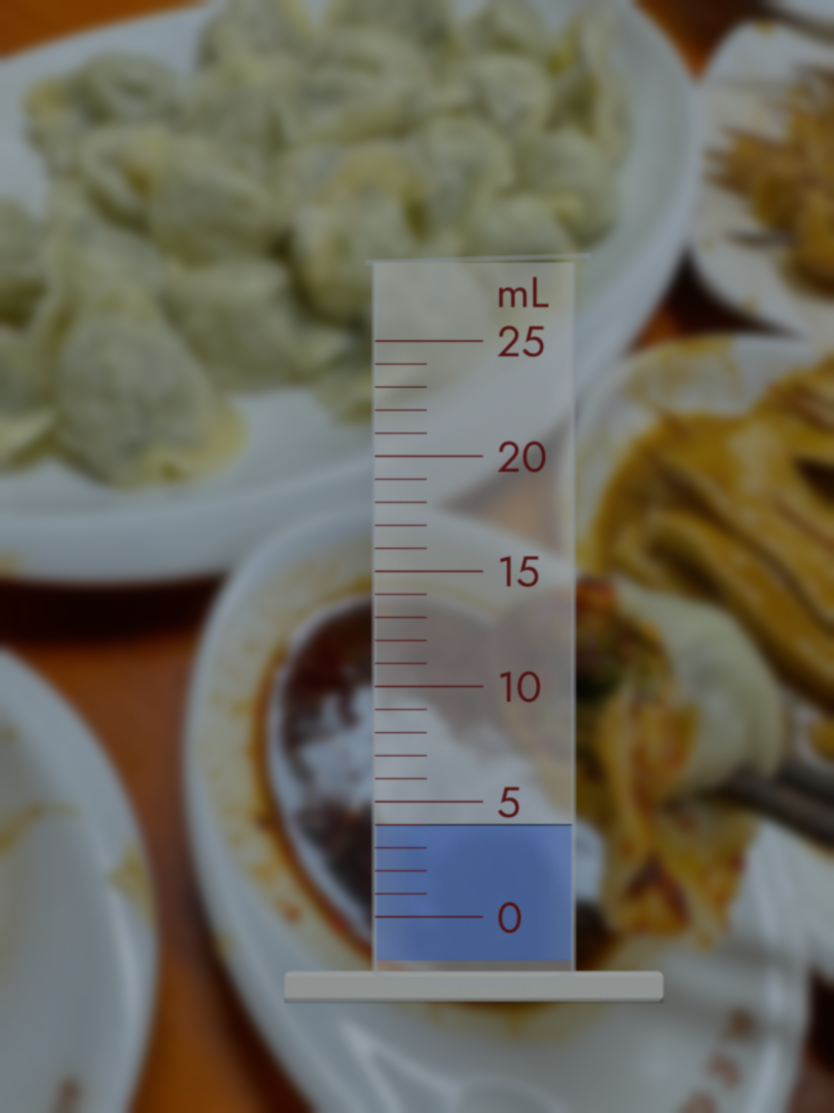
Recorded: 4 mL
